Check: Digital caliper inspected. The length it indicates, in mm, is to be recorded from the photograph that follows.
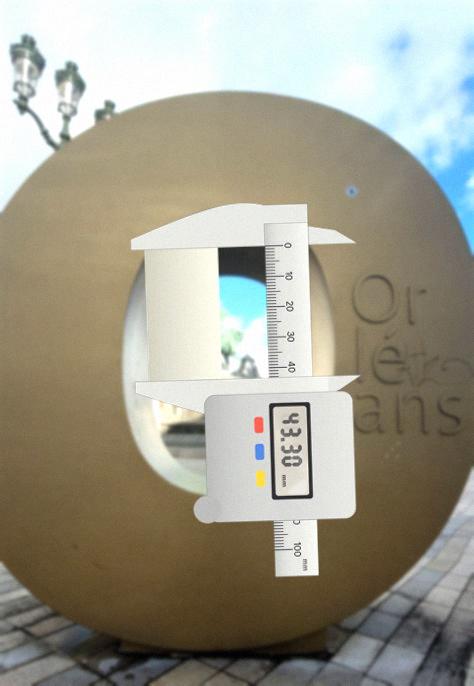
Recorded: 43.30 mm
